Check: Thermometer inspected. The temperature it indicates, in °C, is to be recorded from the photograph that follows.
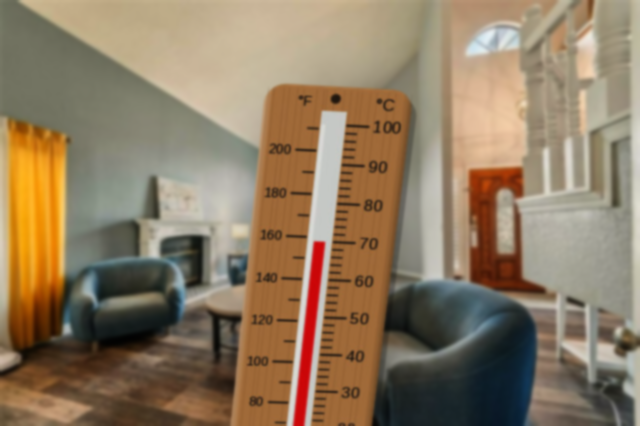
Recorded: 70 °C
